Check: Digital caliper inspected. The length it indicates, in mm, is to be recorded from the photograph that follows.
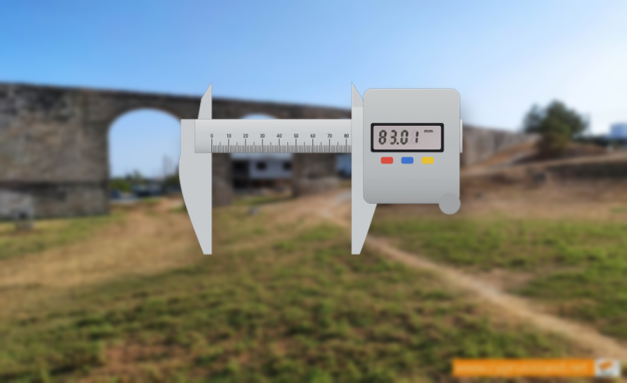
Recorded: 83.01 mm
